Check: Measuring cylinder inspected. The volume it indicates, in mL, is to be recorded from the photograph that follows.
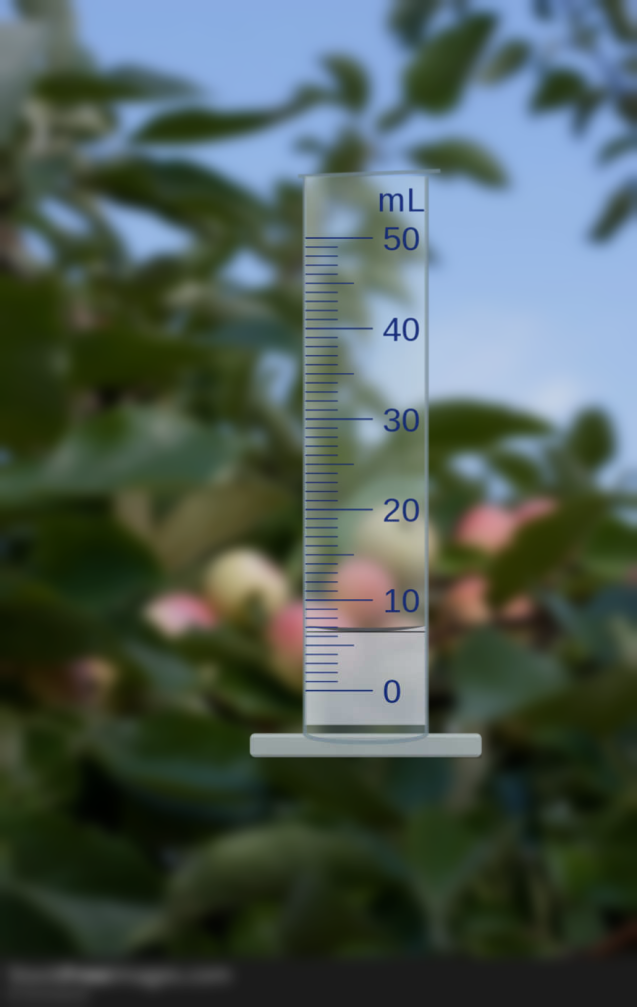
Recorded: 6.5 mL
